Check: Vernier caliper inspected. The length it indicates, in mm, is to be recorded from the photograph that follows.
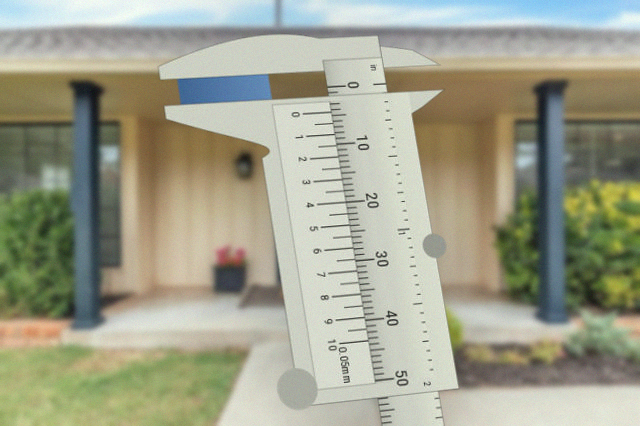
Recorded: 4.4 mm
